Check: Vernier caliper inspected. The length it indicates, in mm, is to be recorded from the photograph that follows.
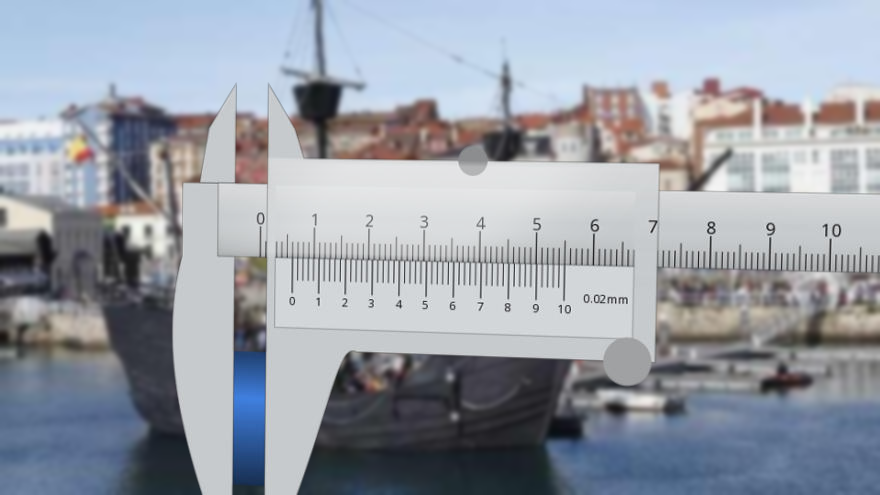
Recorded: 6.0 mm
